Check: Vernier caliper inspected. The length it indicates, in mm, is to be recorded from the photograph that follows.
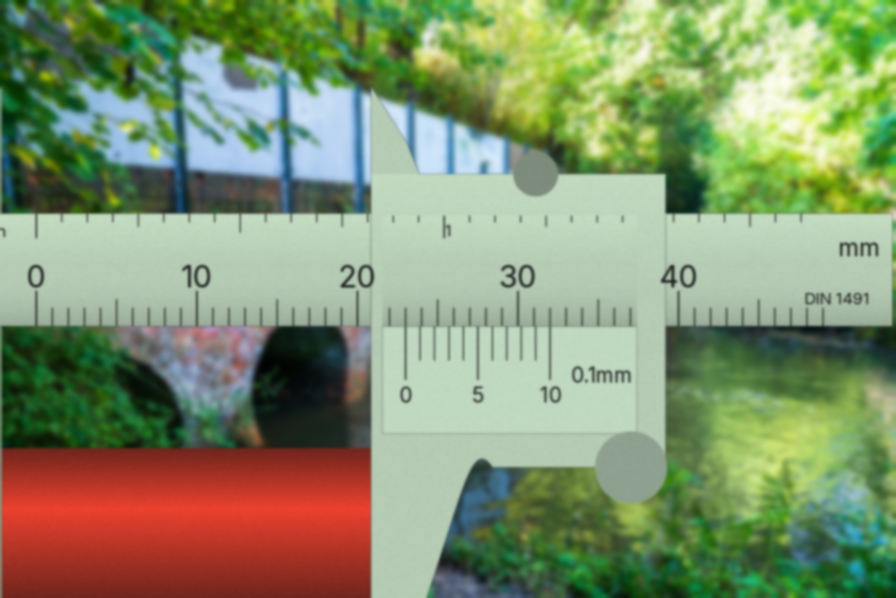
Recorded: 23.0 mm
